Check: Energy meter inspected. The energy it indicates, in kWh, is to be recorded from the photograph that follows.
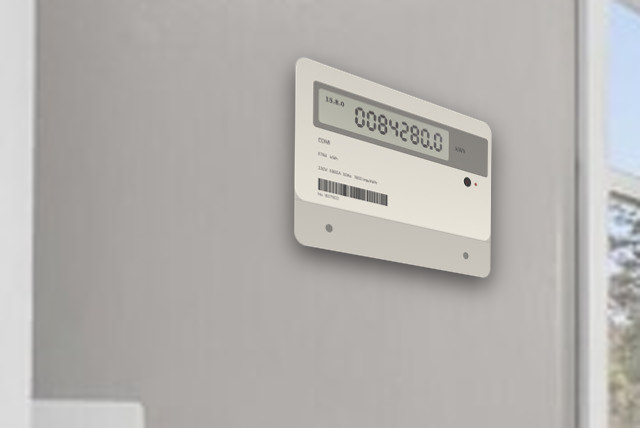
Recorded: 84280.0 kWh
